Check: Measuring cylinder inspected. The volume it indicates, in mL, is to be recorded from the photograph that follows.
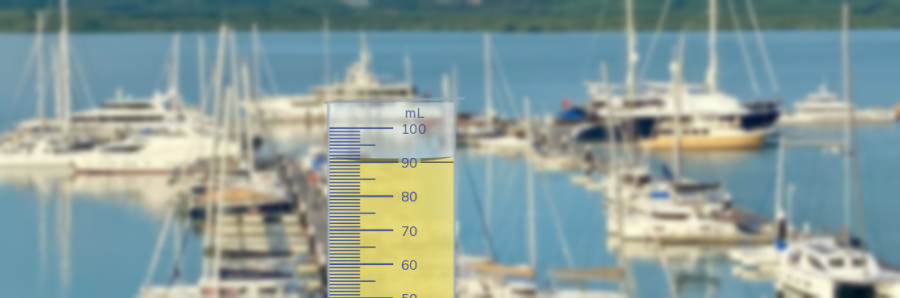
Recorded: 90 mL
